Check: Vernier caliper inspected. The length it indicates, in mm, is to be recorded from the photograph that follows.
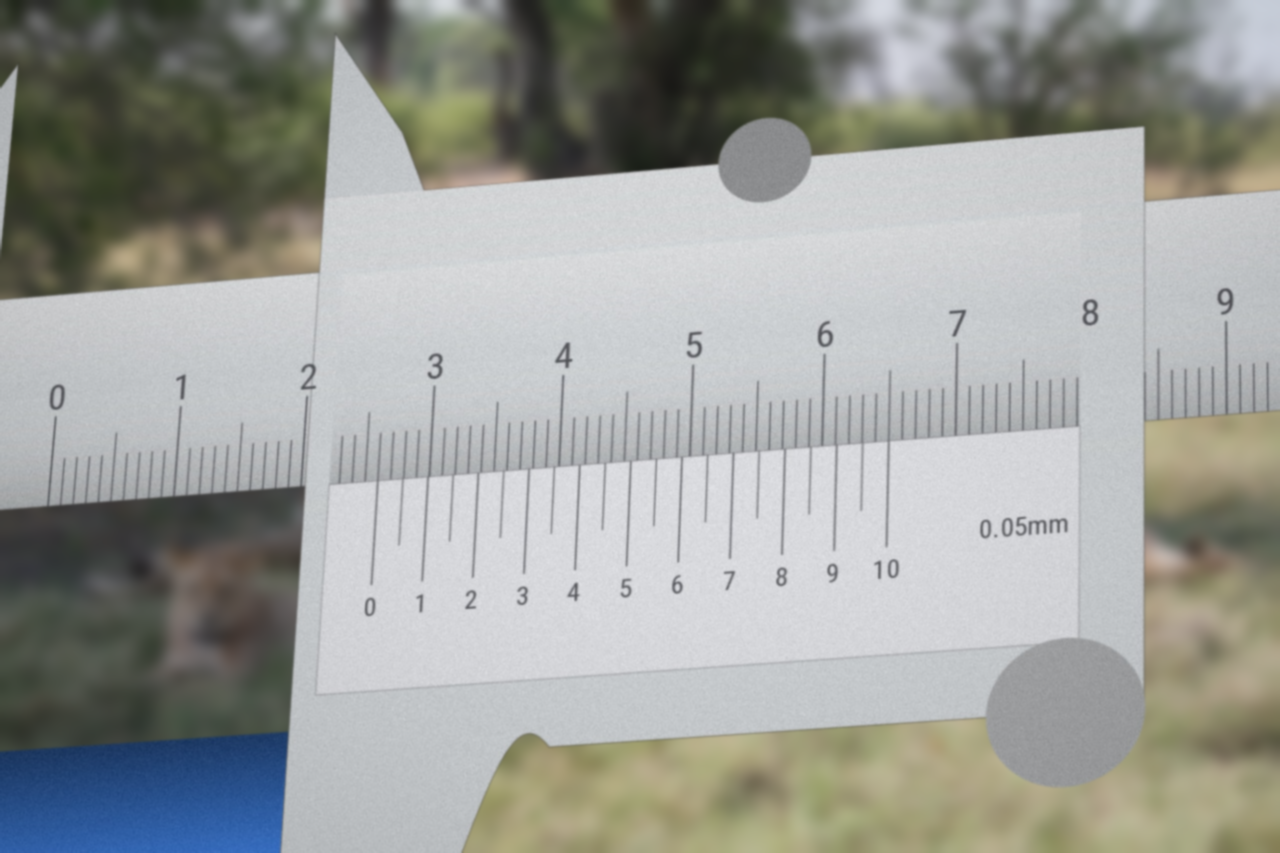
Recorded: 26.0 mm
